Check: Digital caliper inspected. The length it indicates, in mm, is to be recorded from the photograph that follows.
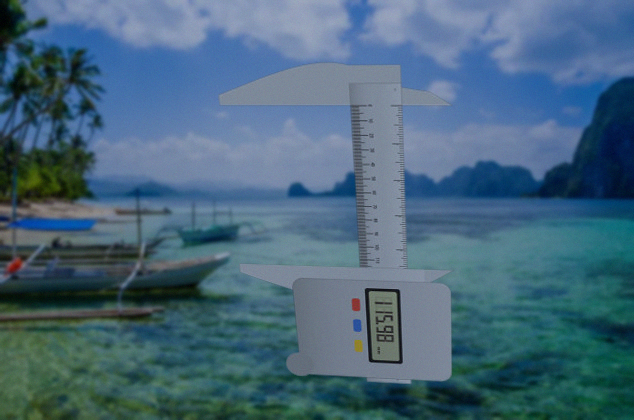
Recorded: 115.98 mm
